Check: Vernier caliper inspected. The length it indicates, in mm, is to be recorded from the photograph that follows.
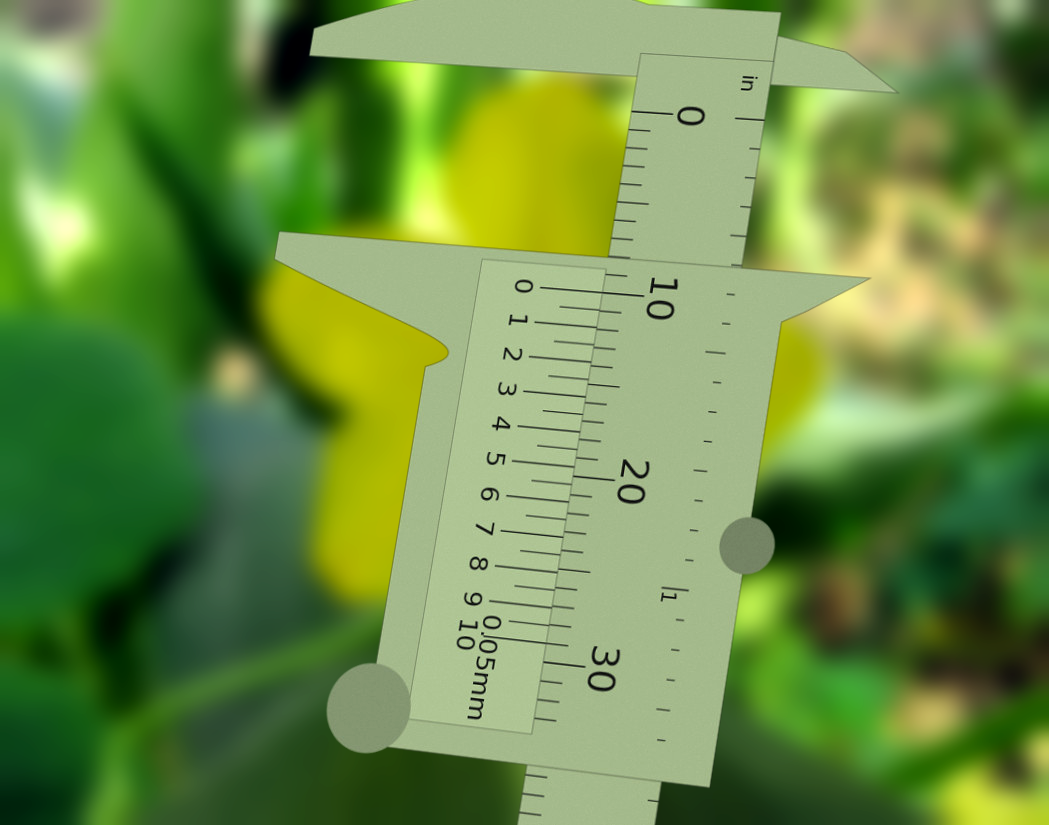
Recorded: 10.0 mm
